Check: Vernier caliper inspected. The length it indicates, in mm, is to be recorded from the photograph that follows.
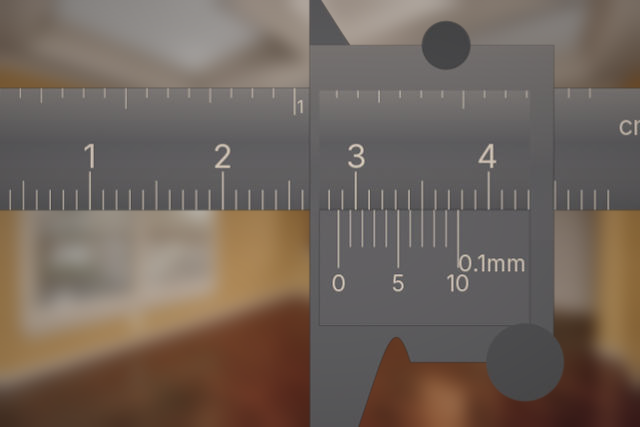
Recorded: 28.7 mm
